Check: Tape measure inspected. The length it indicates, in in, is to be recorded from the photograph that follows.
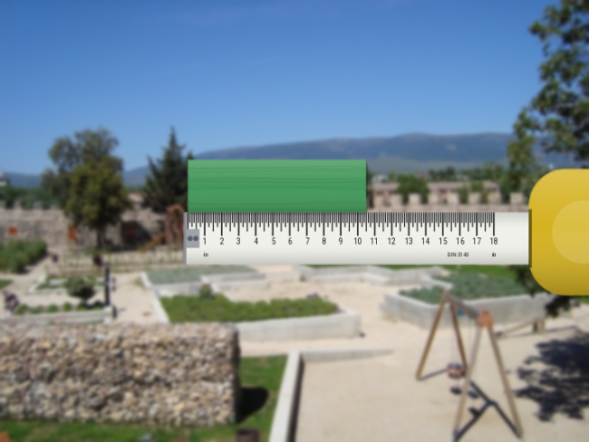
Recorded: 10.5 in
